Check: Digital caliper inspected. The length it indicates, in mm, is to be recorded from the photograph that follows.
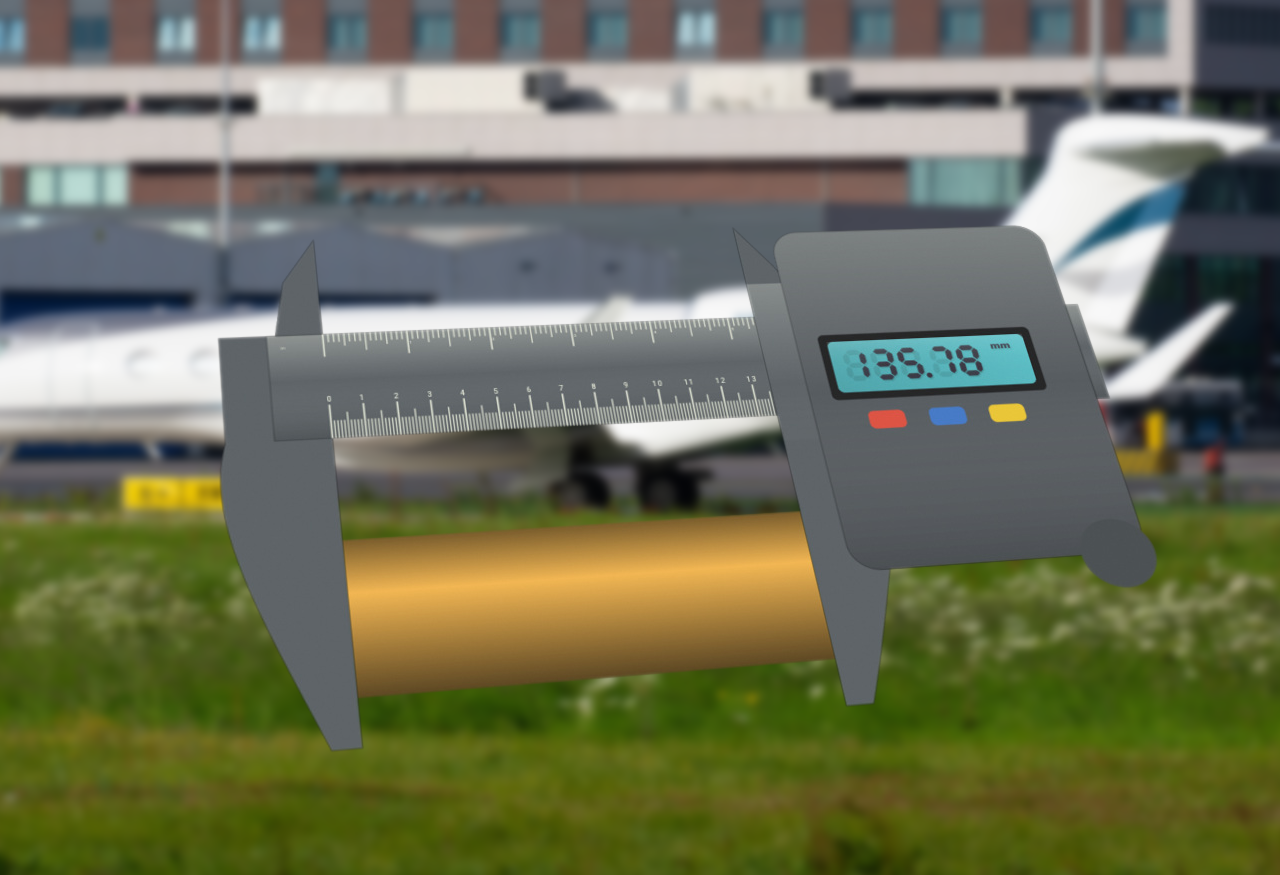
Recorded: 135.78 mm
